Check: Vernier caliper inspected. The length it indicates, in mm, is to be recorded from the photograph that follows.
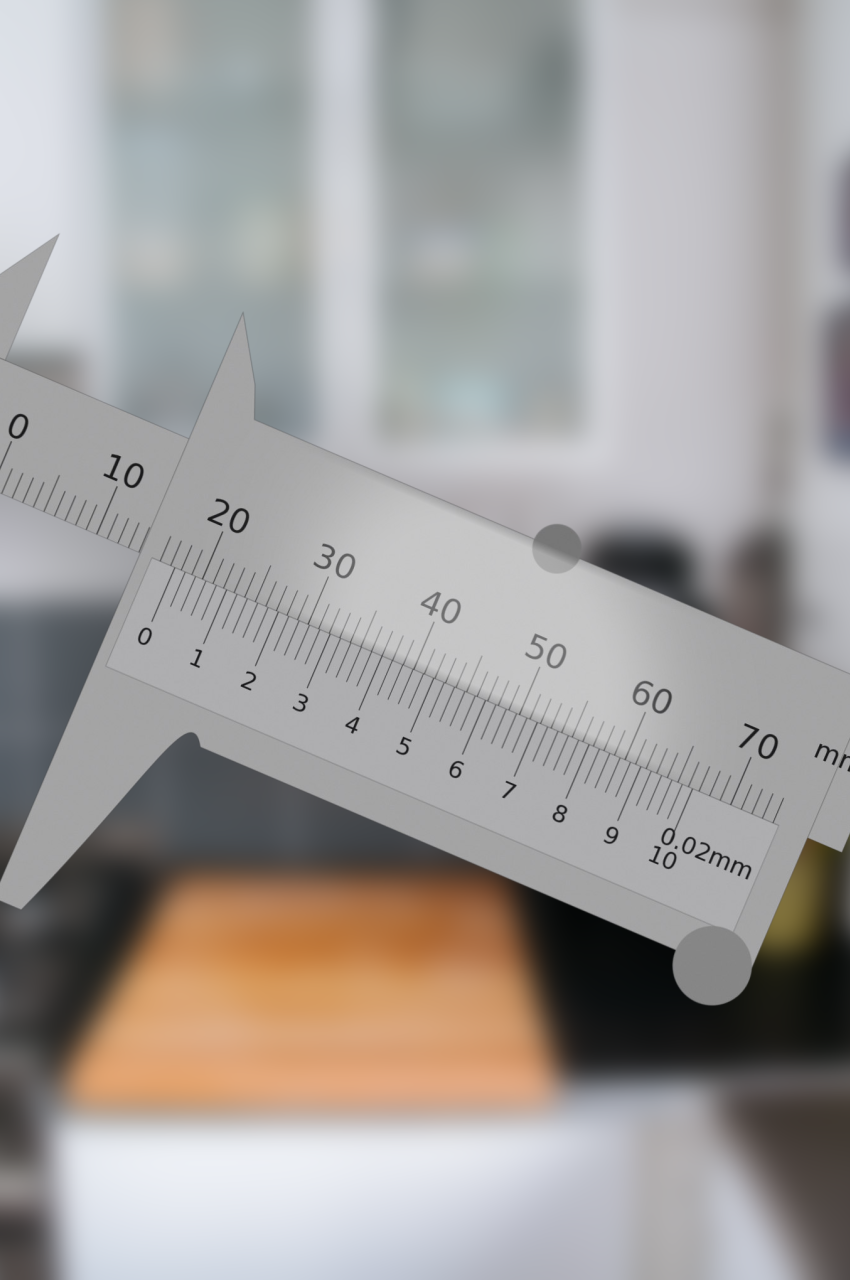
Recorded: 17.4 mm
